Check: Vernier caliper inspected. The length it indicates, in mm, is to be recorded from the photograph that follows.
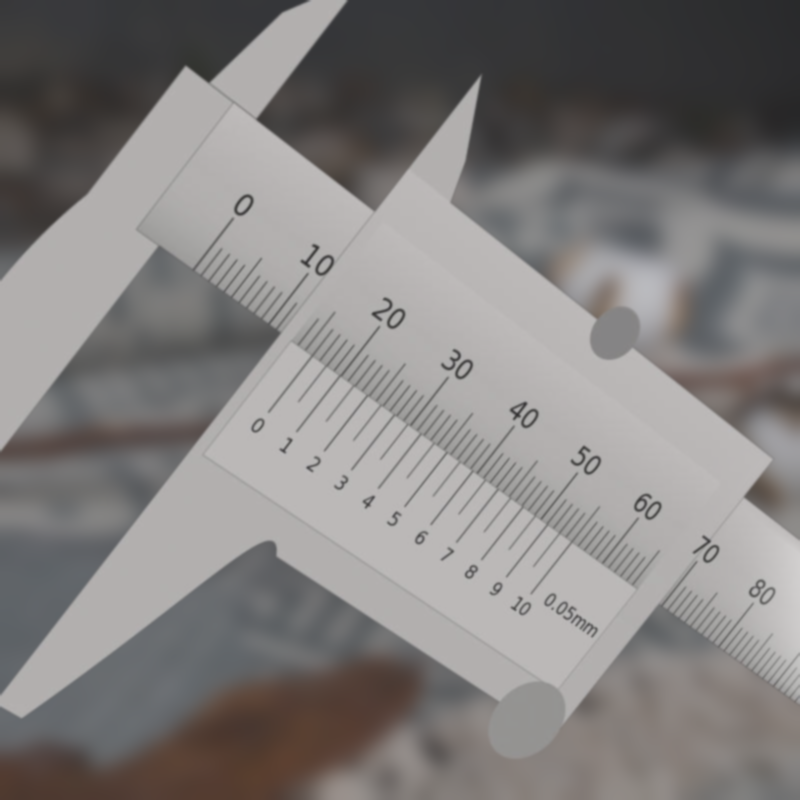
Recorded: 16.0 mm
